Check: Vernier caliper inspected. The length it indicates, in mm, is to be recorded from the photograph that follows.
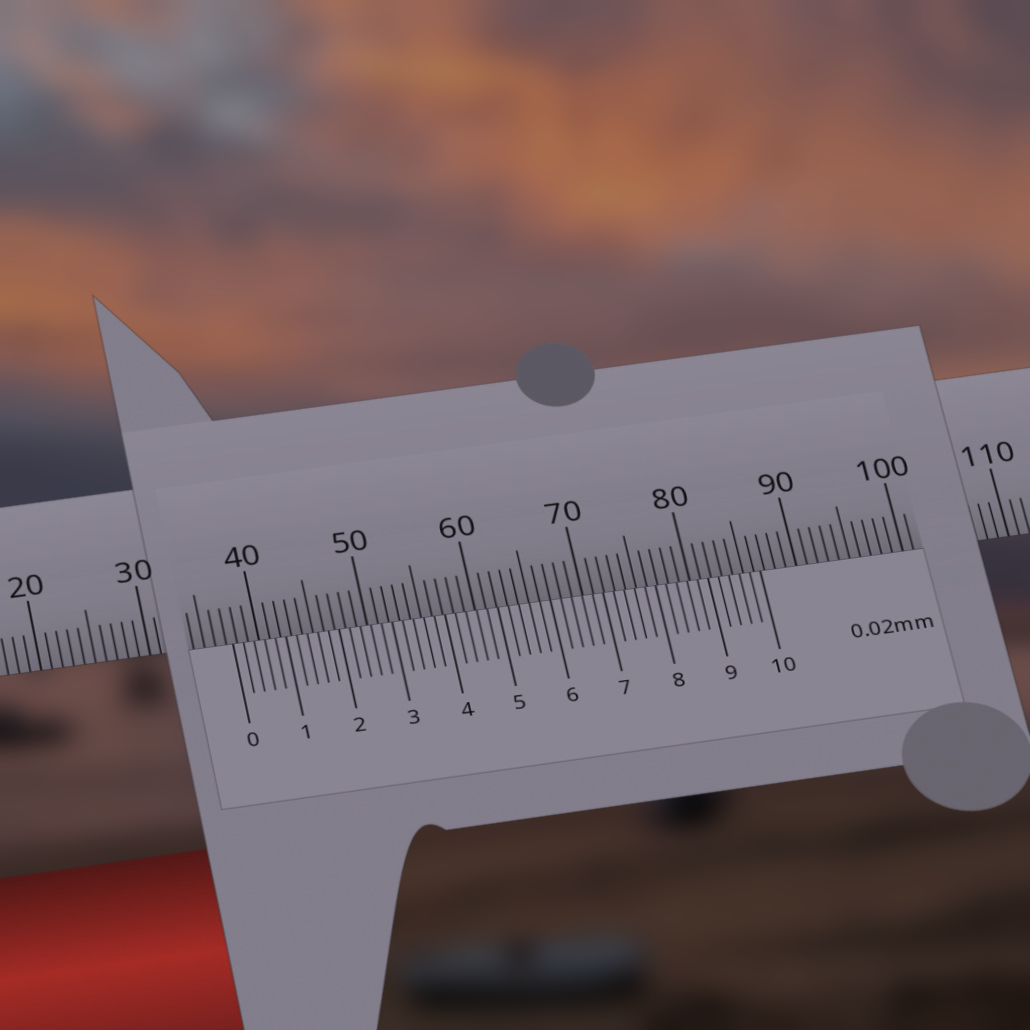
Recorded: 37.6 mm
